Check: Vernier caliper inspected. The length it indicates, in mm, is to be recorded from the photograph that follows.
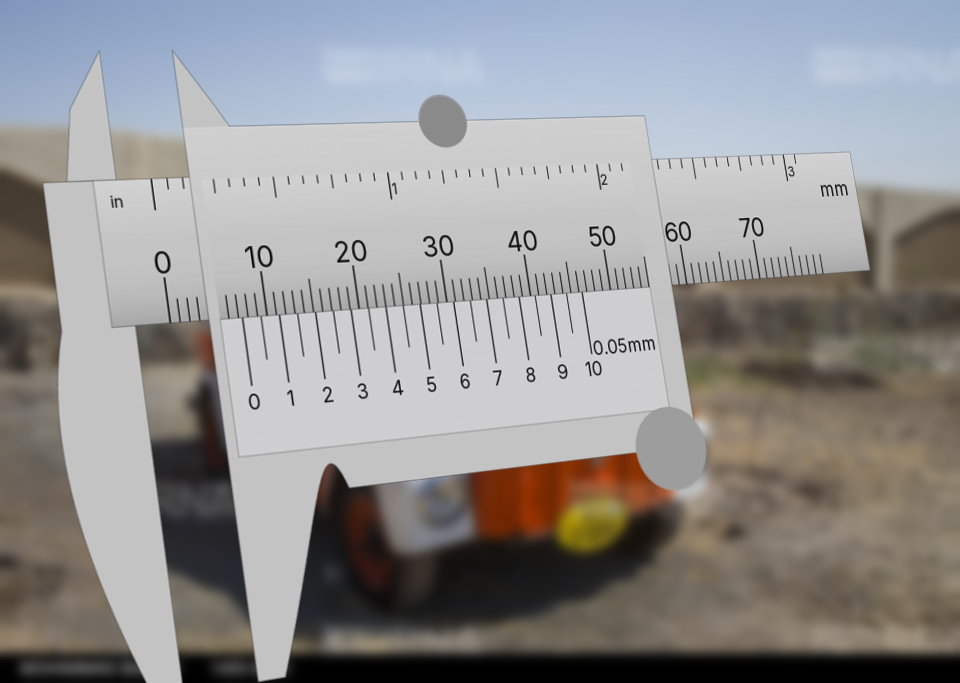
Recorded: 7.4 mm
